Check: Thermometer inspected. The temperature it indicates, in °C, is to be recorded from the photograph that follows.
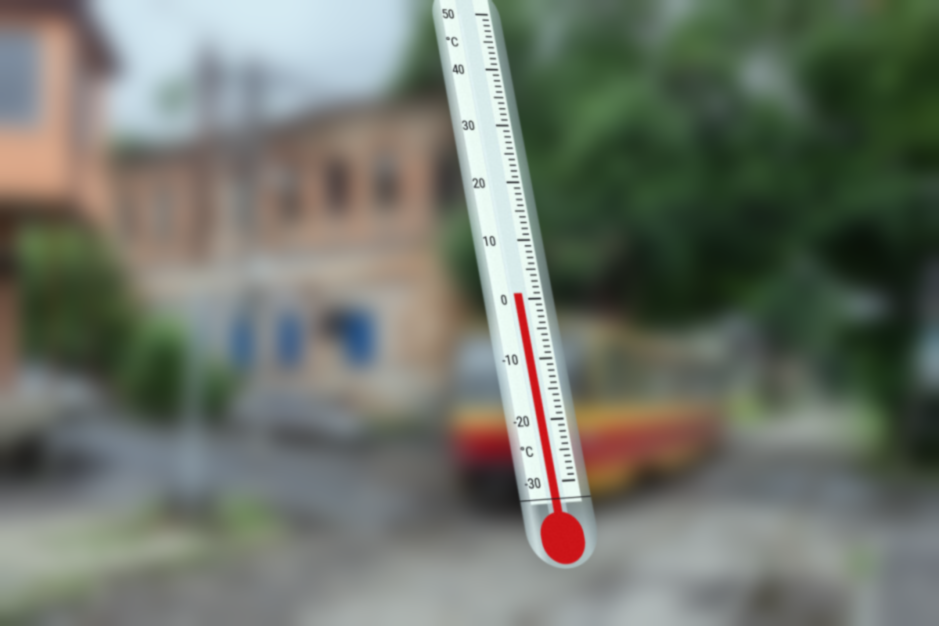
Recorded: 1 °C
